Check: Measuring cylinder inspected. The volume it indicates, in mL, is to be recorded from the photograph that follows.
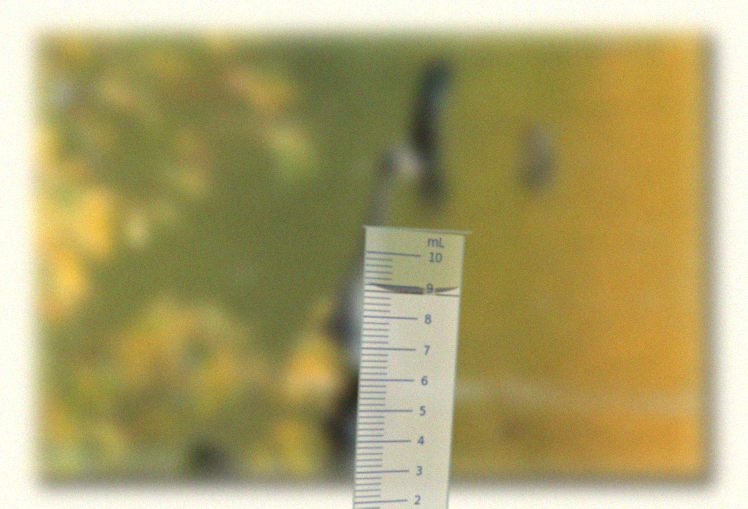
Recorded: 8.8 mL
